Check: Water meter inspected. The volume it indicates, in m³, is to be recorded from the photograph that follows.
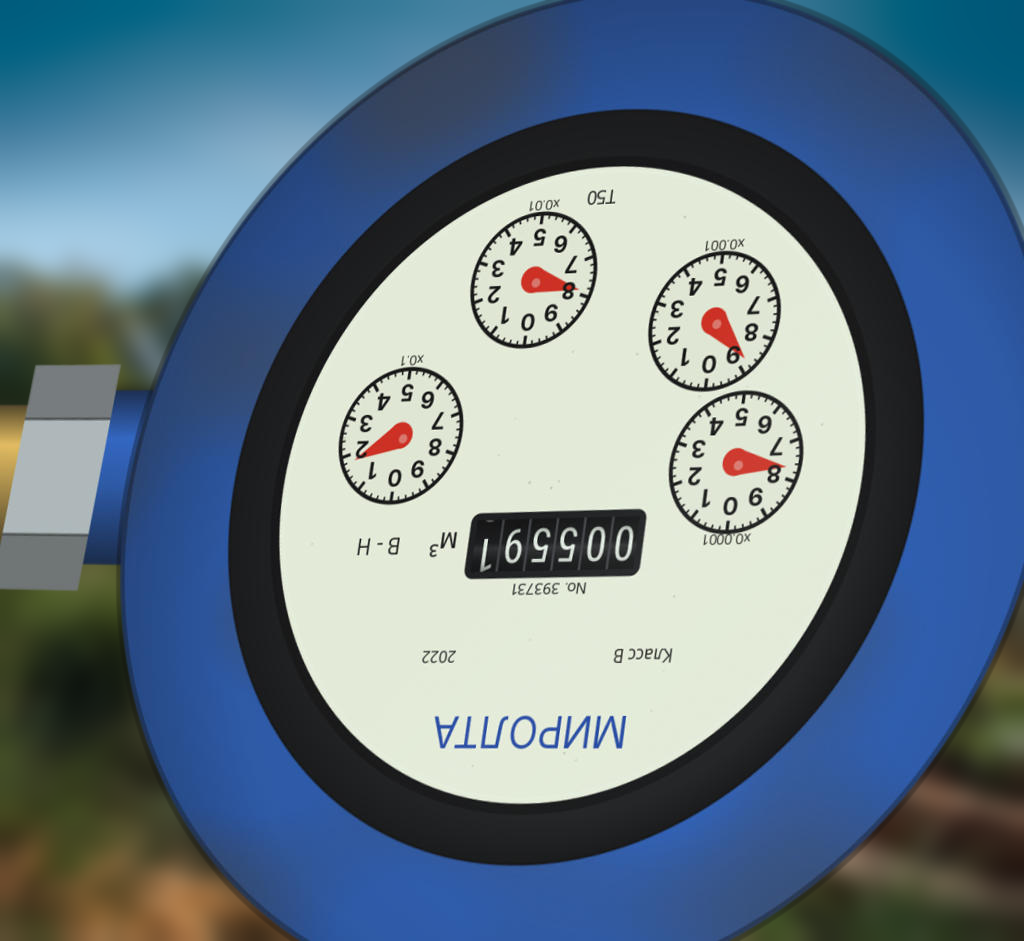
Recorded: 5591.1787 m³
